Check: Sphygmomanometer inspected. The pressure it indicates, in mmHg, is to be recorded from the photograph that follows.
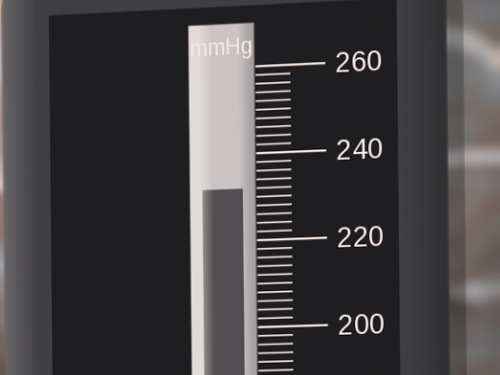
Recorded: 232 mmHg
